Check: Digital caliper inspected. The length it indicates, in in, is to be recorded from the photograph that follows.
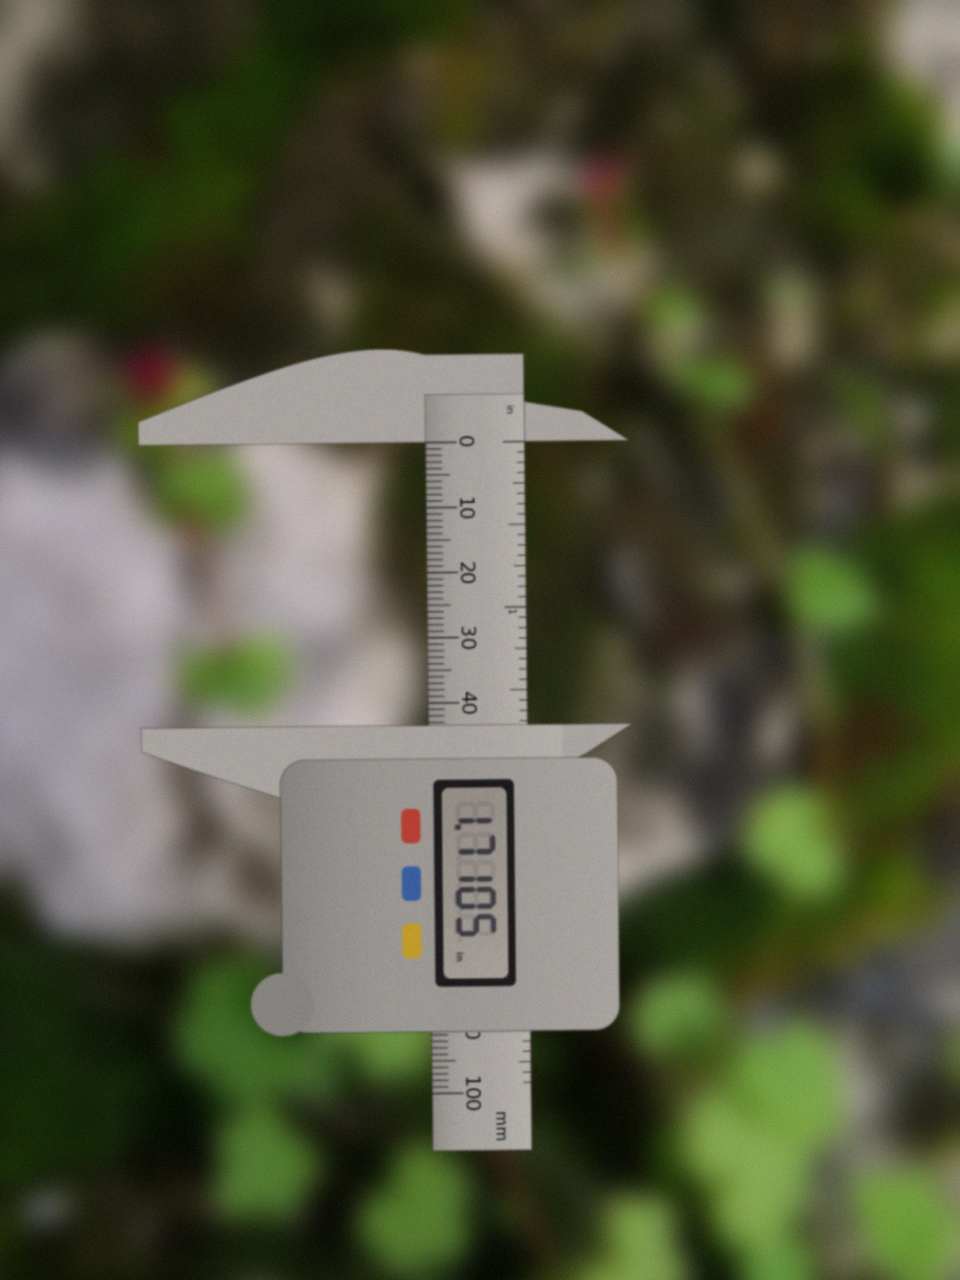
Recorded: 1.7105 in
